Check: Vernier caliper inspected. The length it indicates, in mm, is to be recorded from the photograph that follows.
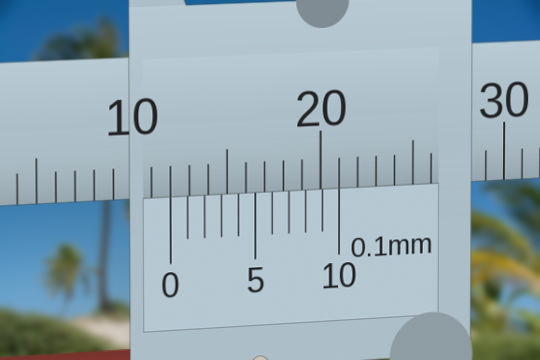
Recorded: 12.0 mm
